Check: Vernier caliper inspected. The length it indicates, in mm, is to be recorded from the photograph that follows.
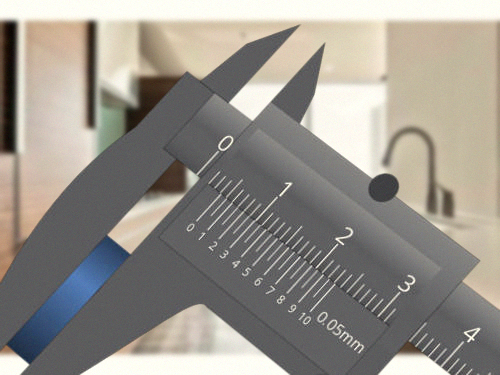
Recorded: 4.2 mm
